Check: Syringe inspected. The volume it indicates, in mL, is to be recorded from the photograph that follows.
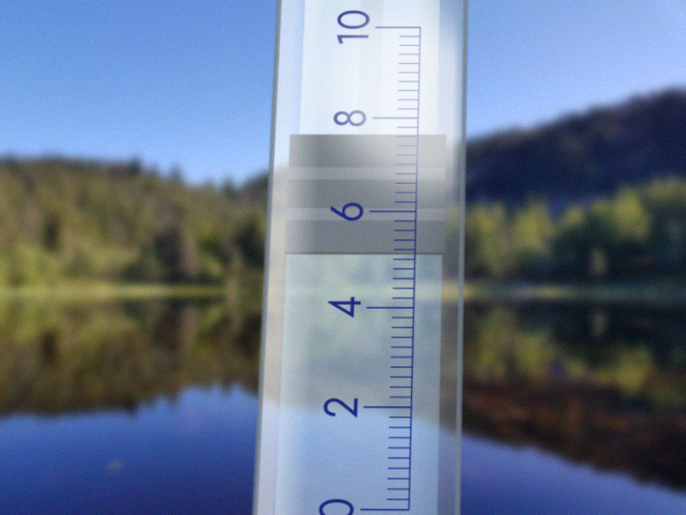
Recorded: 5.1 mL
